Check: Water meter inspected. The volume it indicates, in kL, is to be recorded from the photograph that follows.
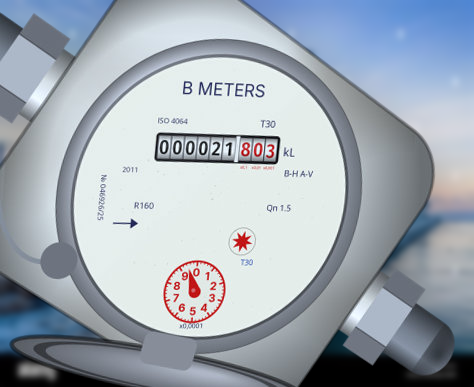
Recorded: 21.8029 kL
